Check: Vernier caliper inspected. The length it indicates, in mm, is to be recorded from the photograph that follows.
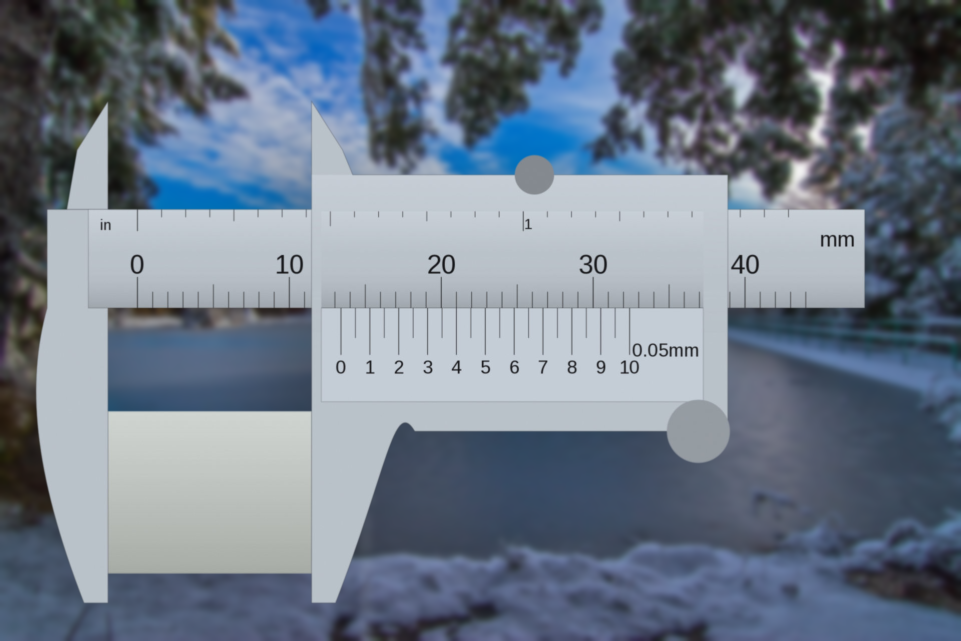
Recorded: 13.4 mm
